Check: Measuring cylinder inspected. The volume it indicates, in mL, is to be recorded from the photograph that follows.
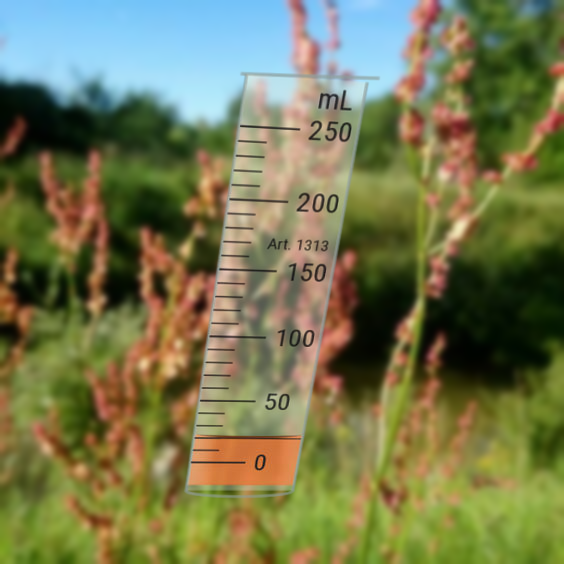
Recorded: 20 mL
